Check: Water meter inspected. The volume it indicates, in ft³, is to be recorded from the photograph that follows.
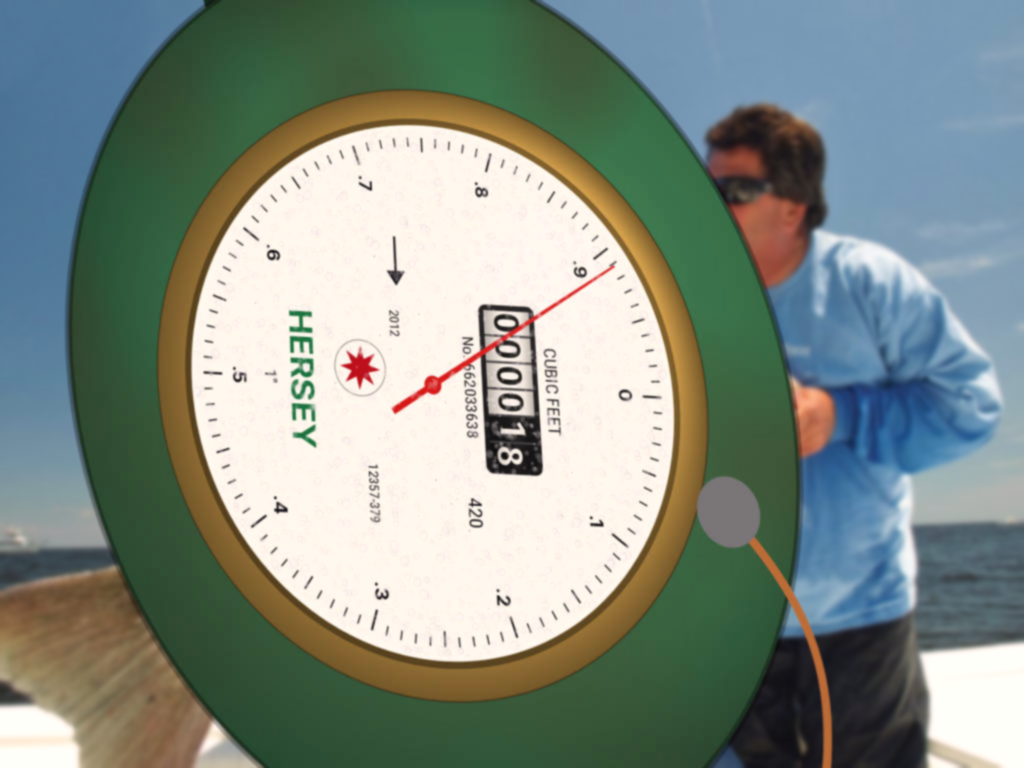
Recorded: 17.91 ft³
